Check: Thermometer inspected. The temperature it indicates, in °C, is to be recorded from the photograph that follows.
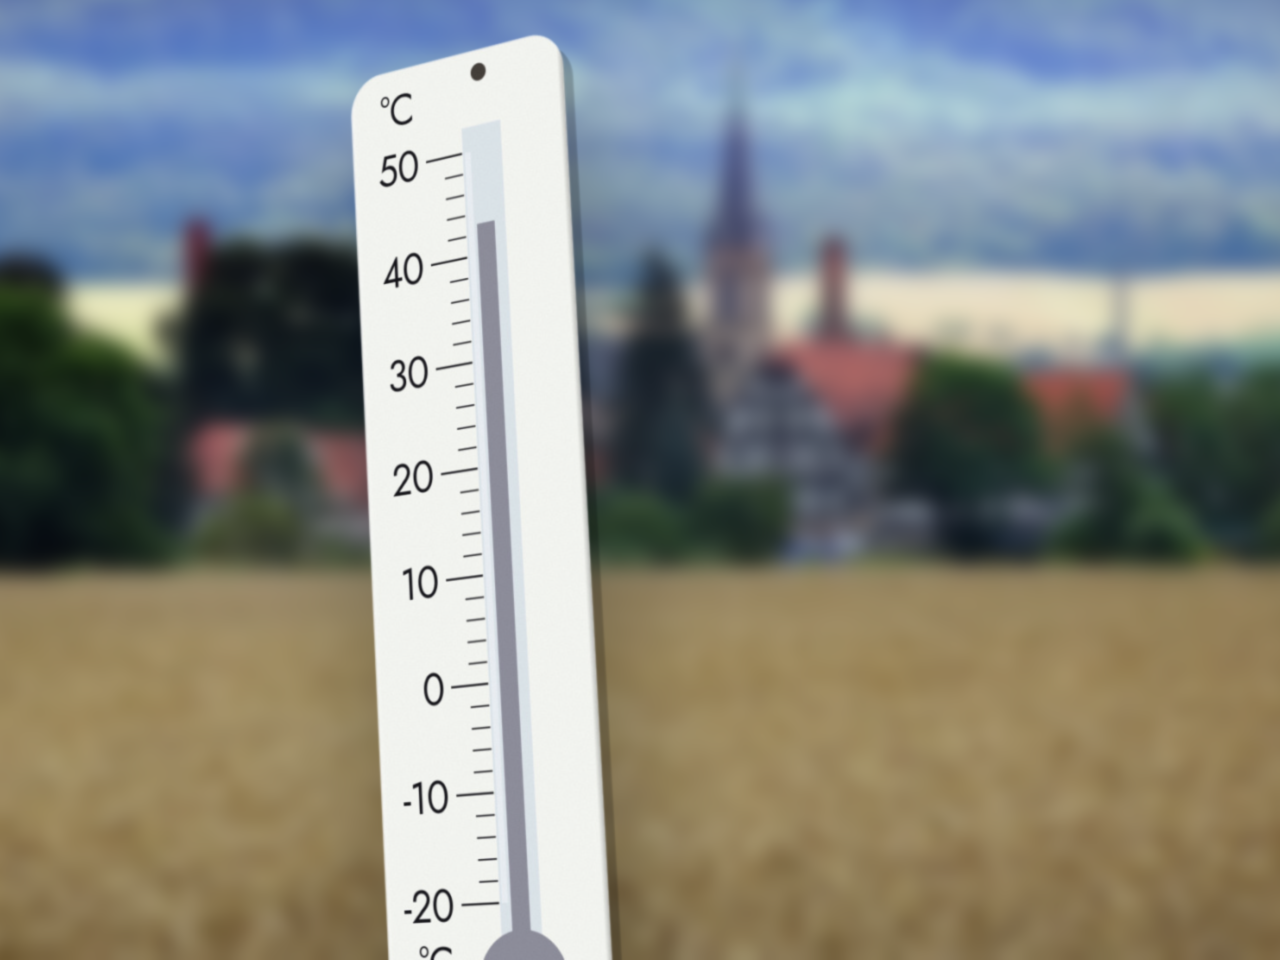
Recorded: 43 °C
